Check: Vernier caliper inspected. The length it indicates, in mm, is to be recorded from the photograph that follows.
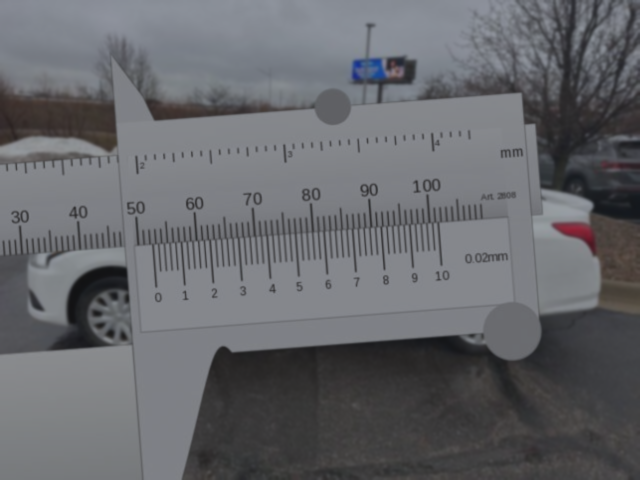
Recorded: 52.5 mm
